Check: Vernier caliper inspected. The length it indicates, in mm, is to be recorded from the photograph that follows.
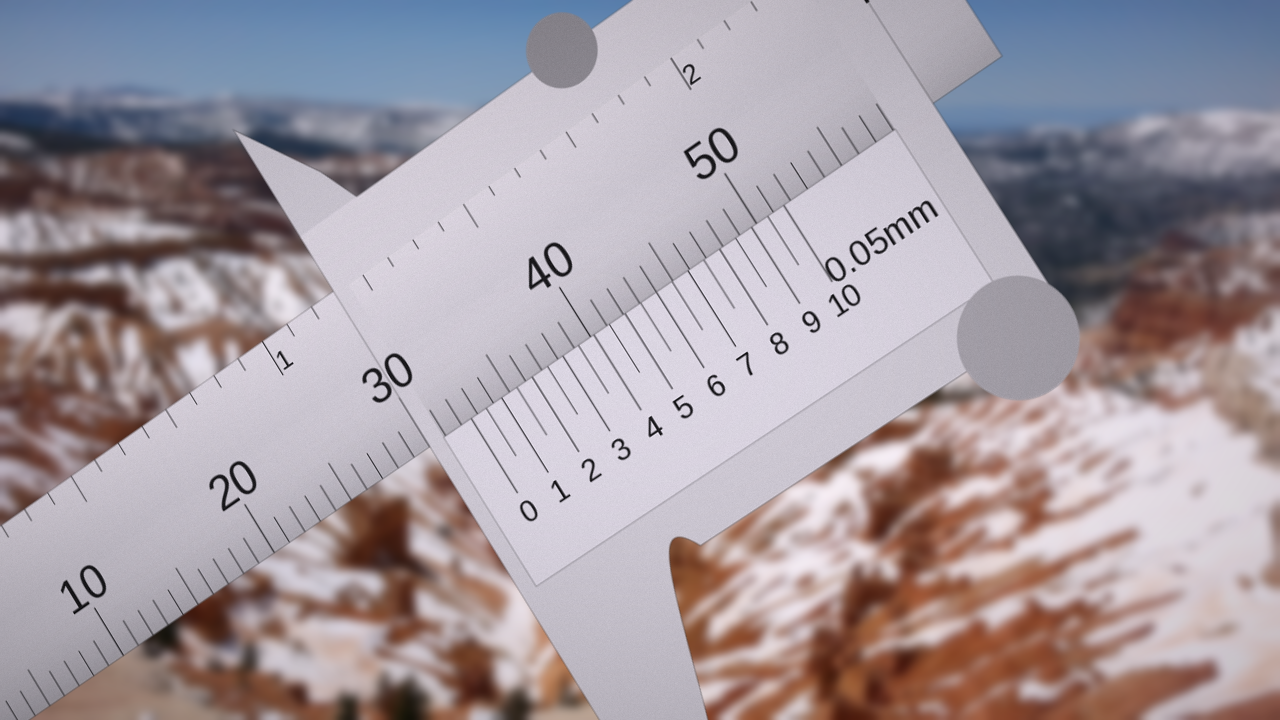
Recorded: 32.6 mm
